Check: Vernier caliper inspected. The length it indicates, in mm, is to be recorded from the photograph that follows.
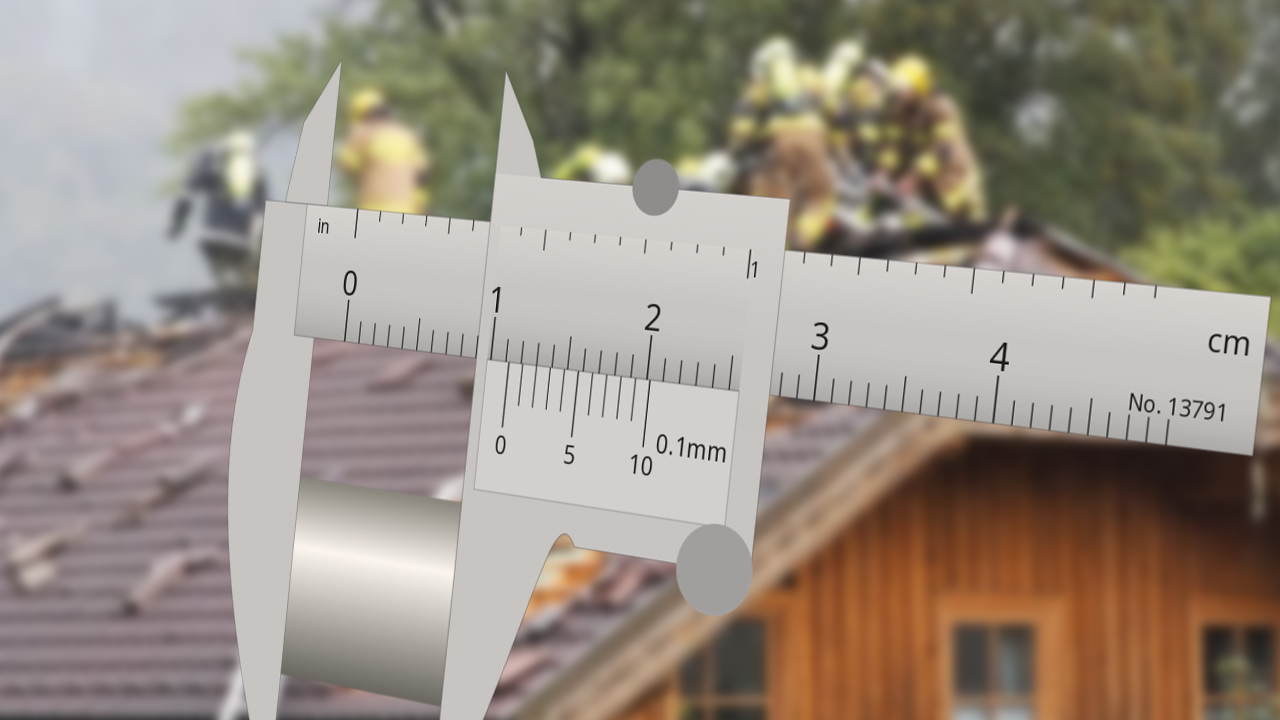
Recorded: 11.2 mm
